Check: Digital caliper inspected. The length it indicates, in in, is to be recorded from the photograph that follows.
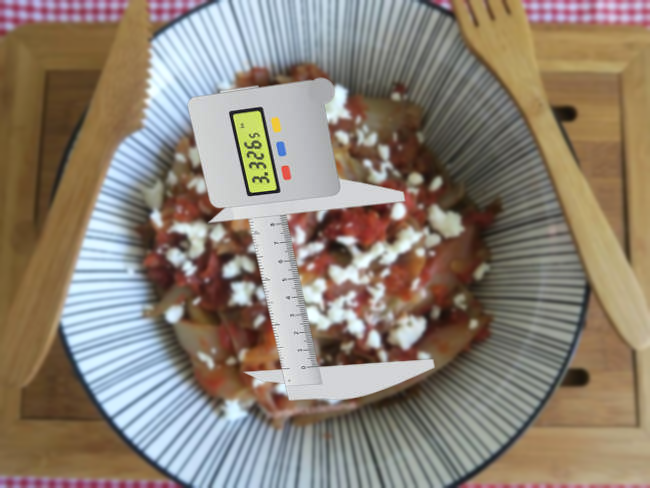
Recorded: 3.3265 in
